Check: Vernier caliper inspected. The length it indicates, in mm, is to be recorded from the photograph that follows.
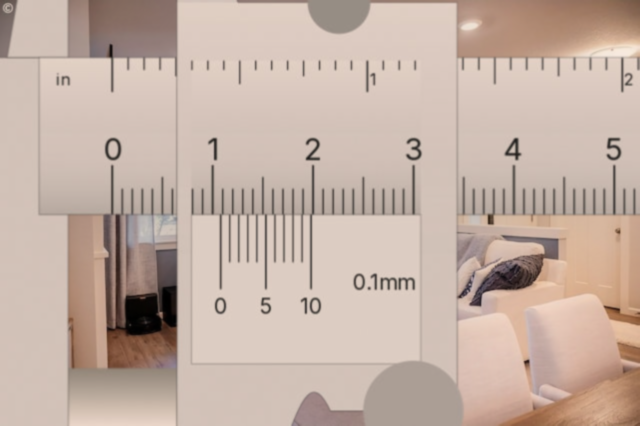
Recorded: 10.8 mm
